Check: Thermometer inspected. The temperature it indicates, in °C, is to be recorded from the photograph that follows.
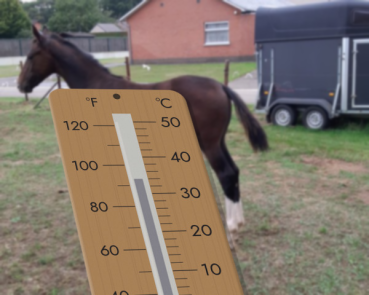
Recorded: 34 °C
